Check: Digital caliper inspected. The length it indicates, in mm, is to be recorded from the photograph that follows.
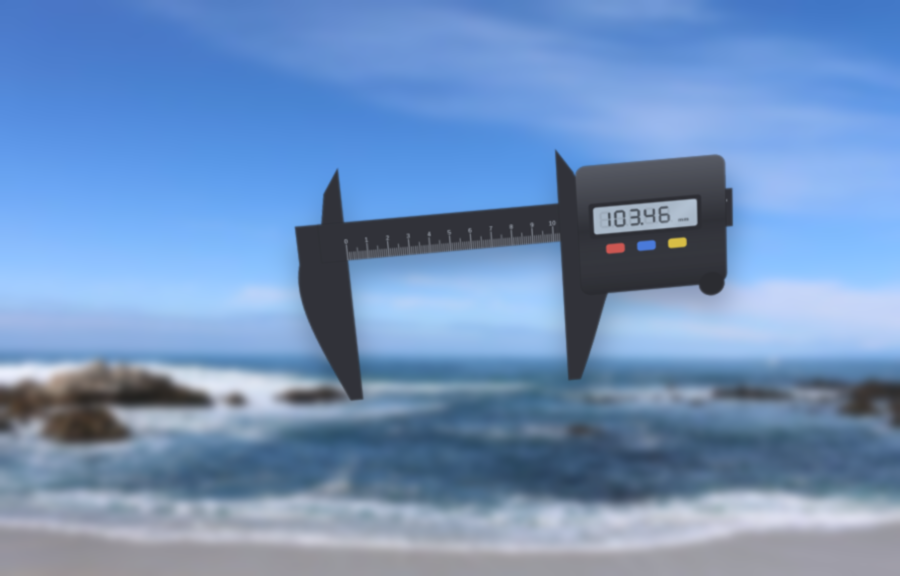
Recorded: 103.46 mm
